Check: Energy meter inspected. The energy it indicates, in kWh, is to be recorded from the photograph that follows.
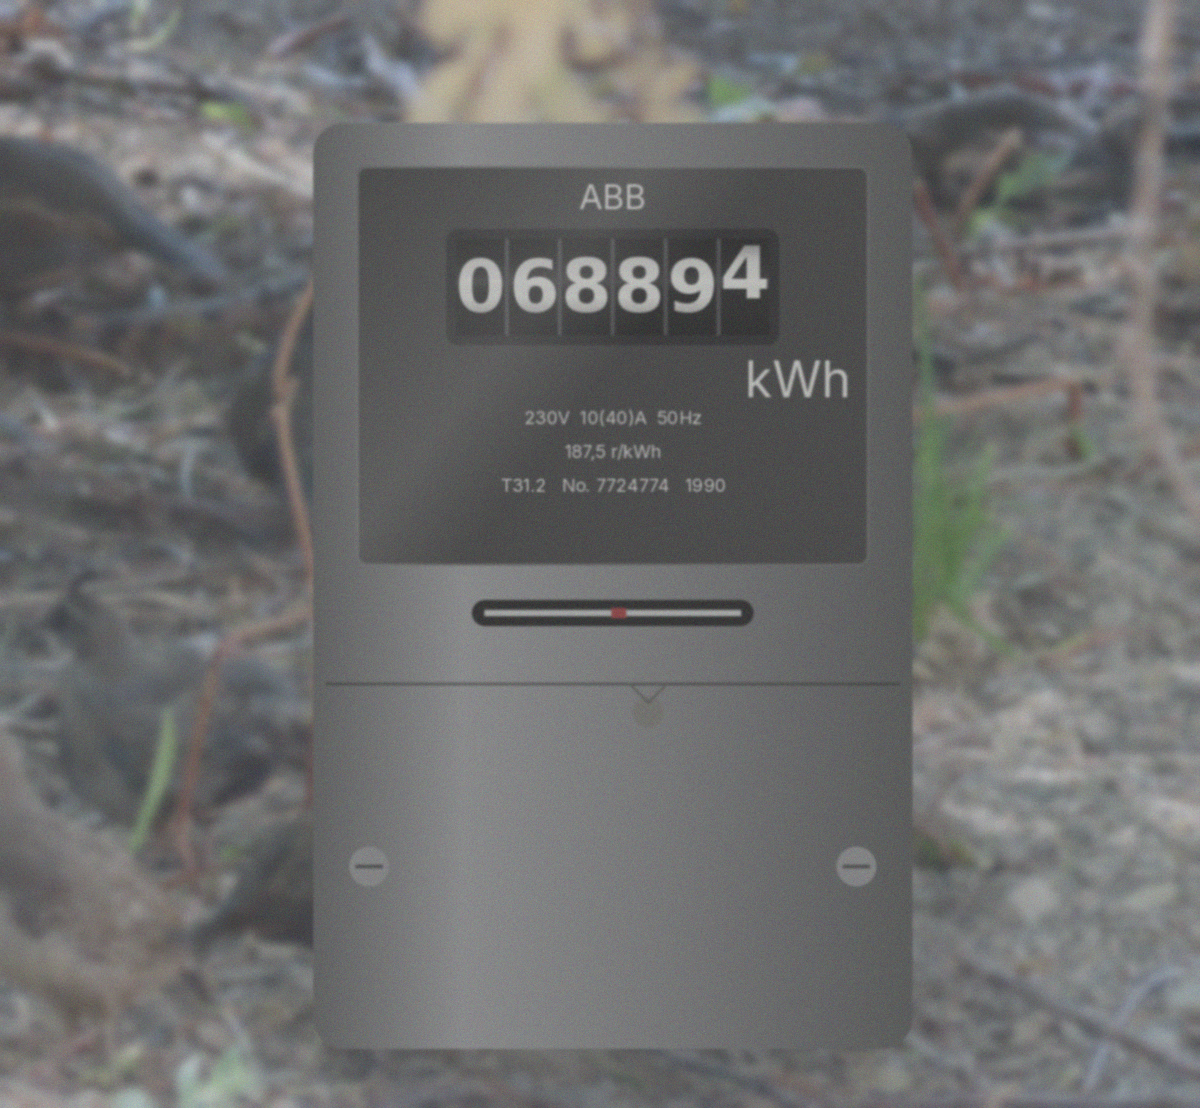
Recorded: 68894 kWh
